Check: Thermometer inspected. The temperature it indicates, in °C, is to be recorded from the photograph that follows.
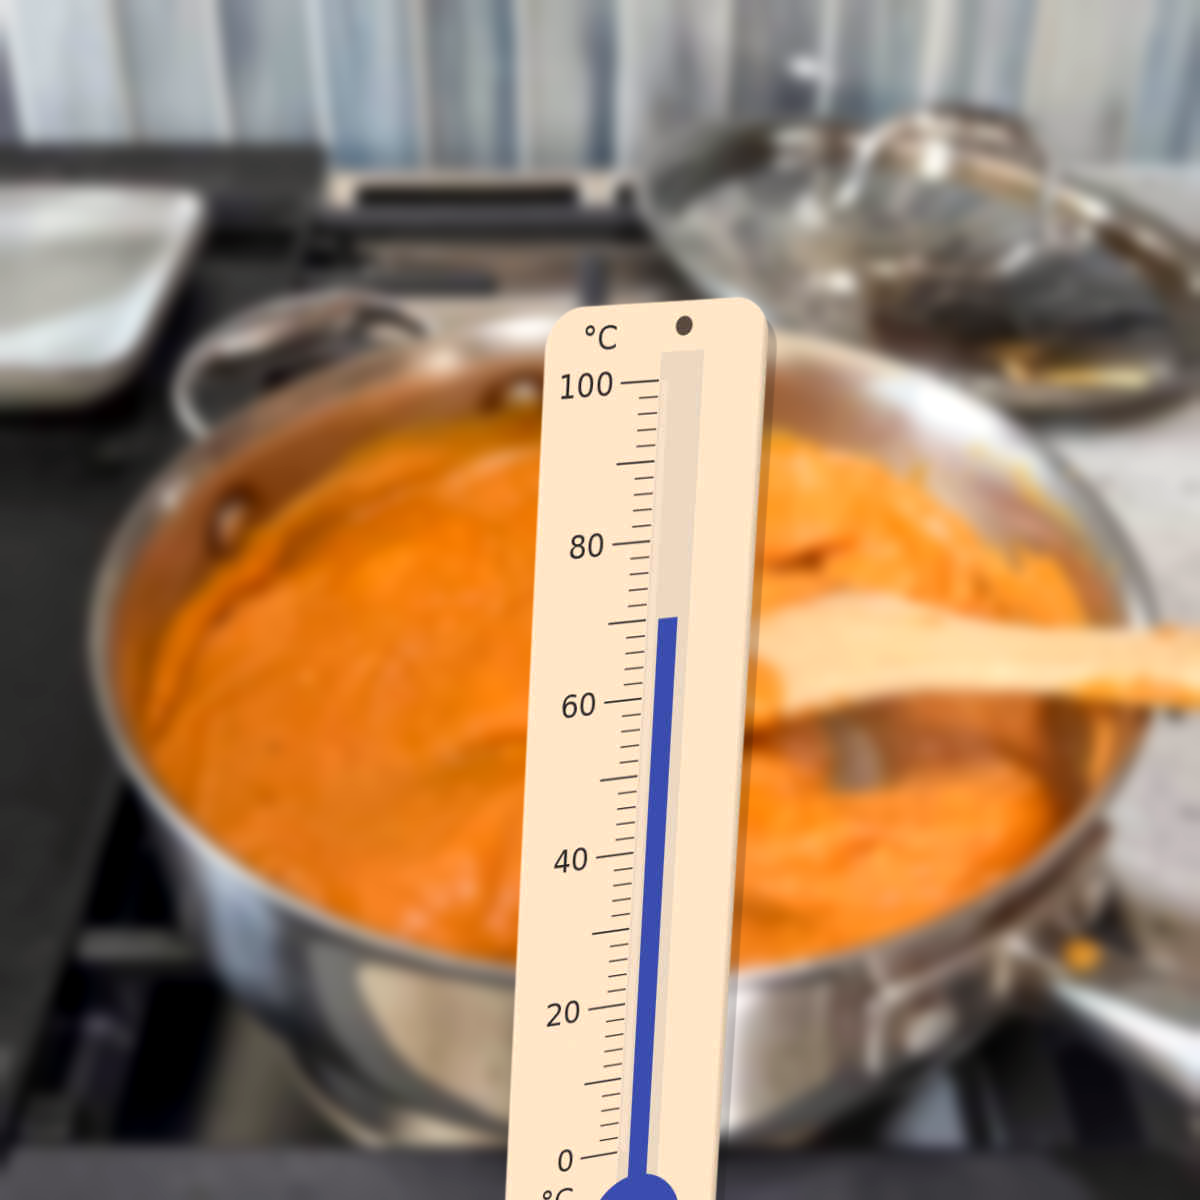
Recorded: 70 °C
